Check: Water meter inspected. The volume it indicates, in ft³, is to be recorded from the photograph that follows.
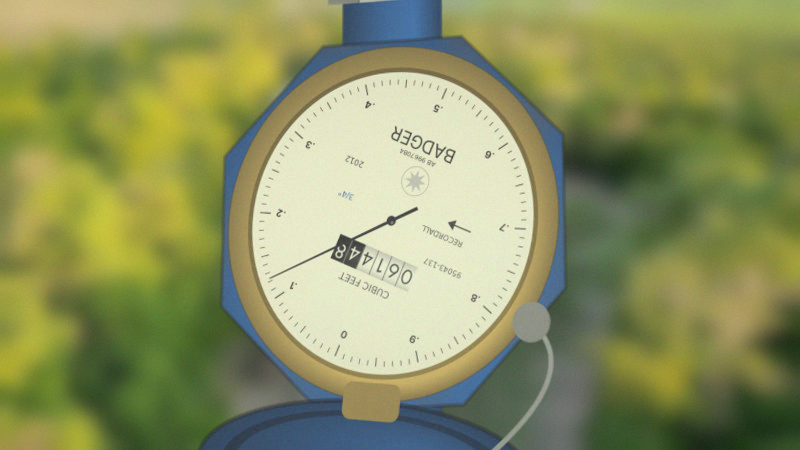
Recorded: 61448.12 ft³
